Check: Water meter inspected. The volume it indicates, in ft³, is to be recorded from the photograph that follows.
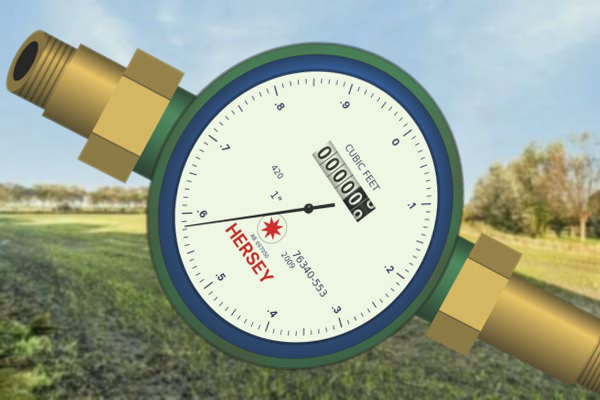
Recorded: 8.58 ft³
